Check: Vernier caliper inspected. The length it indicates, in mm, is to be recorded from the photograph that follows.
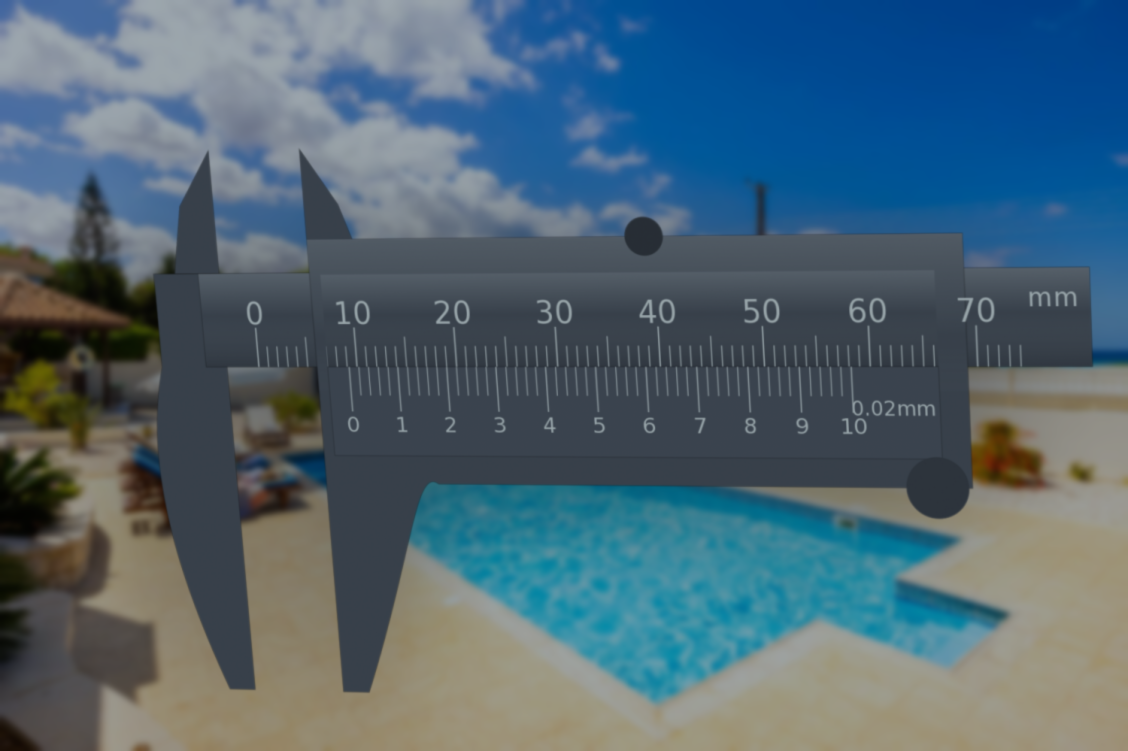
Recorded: 9.2 mm
